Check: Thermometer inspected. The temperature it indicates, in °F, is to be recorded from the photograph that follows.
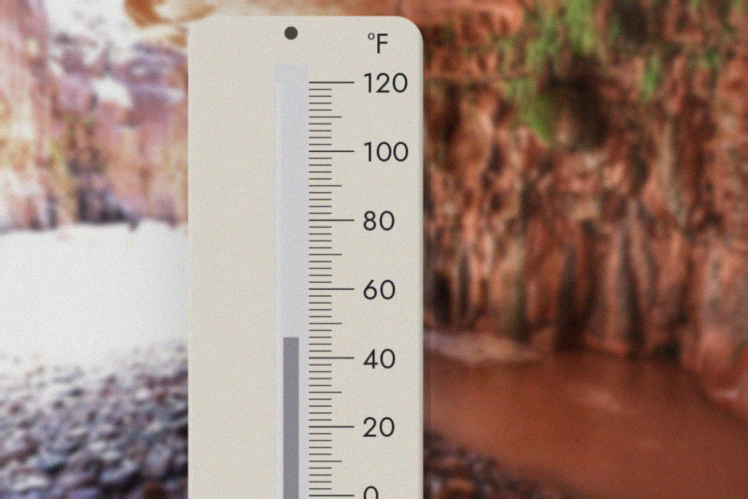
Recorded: 46 °F
